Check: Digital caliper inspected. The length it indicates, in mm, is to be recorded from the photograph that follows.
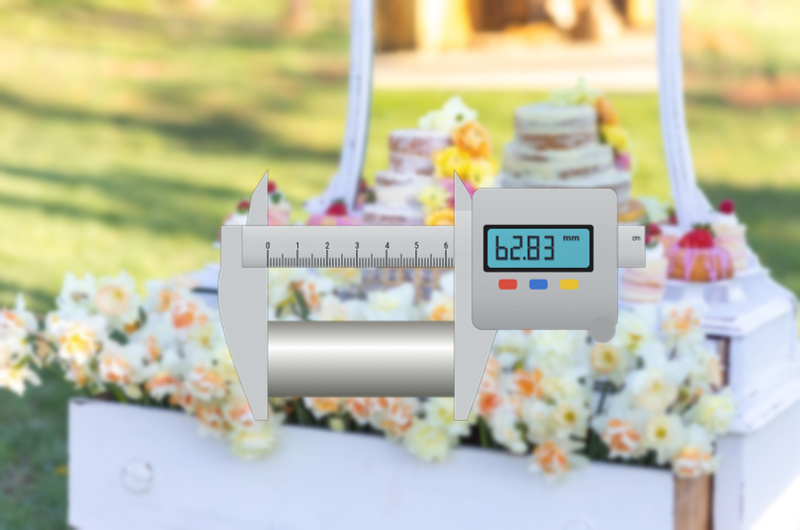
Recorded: 62.83 mm
